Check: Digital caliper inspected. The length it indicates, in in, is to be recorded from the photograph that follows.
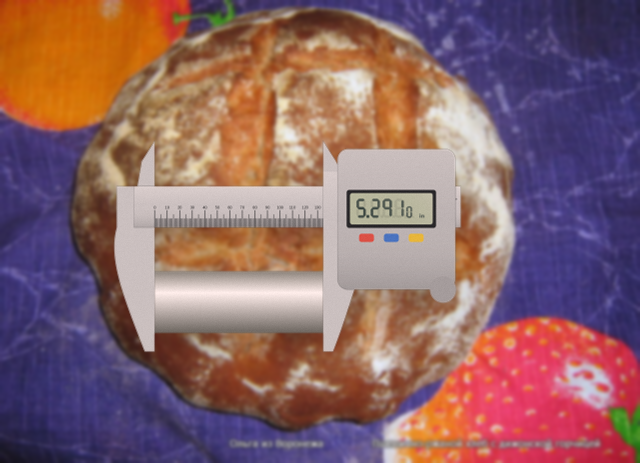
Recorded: 5.2910 in
